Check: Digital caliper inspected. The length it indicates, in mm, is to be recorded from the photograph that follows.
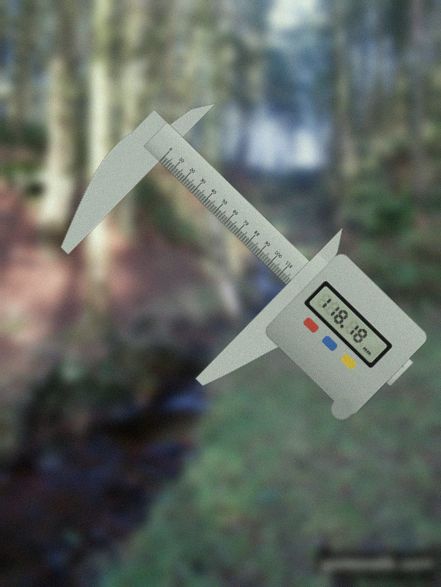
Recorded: 118.18 mm
